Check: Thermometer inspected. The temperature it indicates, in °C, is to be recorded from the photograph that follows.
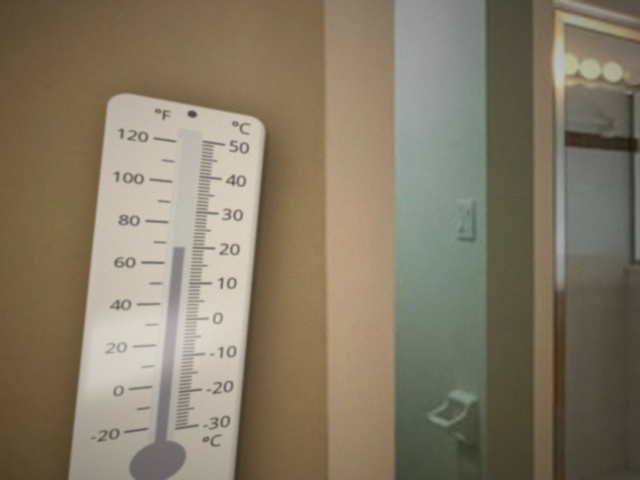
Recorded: 20 °C
